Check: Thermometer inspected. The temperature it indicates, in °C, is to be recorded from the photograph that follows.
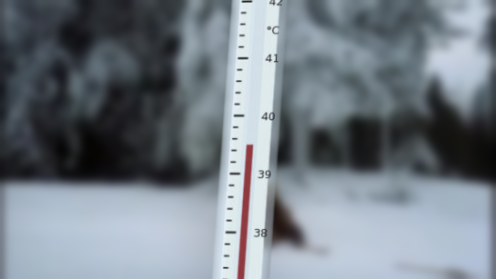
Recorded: 39.5 °C
